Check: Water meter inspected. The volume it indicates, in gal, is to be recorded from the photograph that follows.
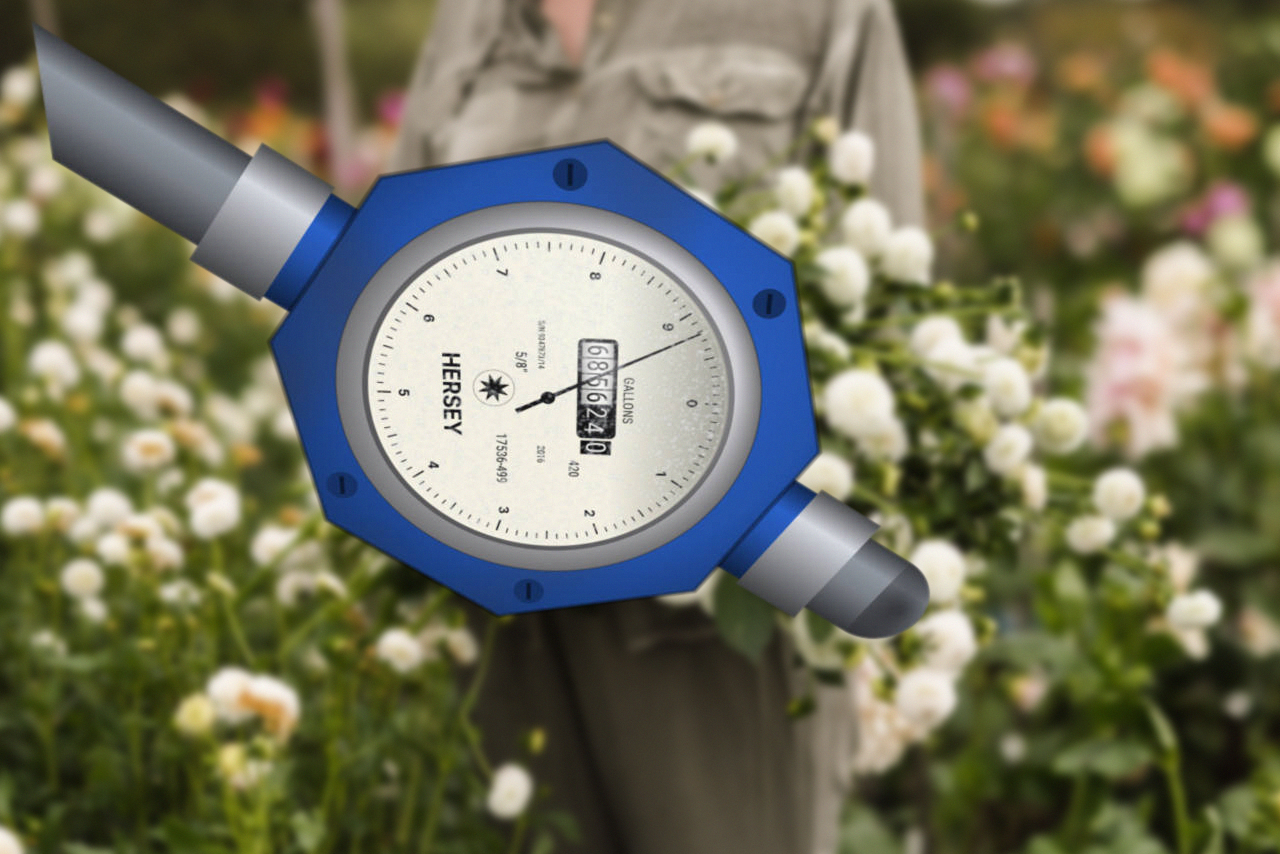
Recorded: 6856239.2 gal
